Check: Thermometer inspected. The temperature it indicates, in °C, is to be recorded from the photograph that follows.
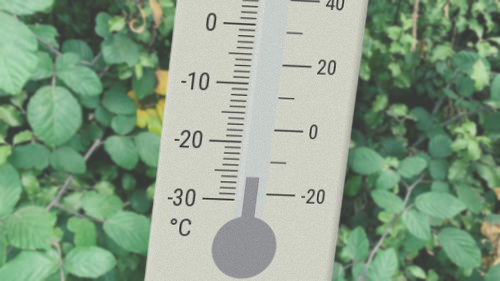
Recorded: -26 °C
